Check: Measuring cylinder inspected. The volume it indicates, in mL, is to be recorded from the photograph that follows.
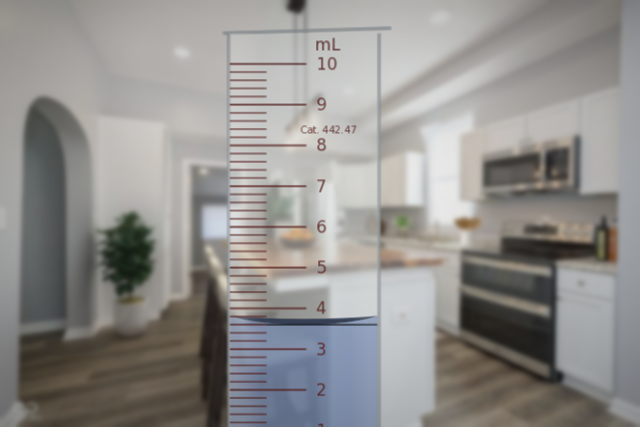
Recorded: 3.6 mL
